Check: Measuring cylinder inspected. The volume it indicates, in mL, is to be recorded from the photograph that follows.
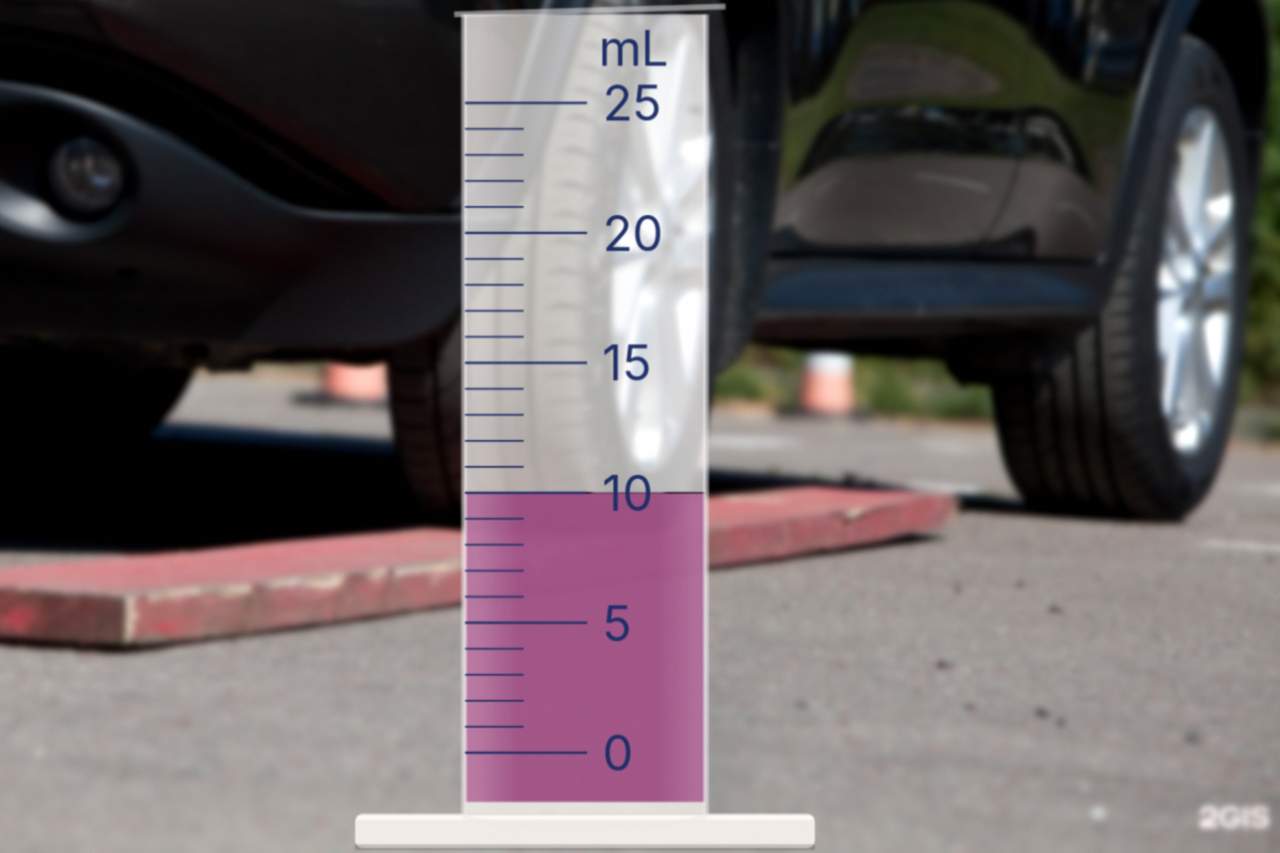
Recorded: 10 mL
